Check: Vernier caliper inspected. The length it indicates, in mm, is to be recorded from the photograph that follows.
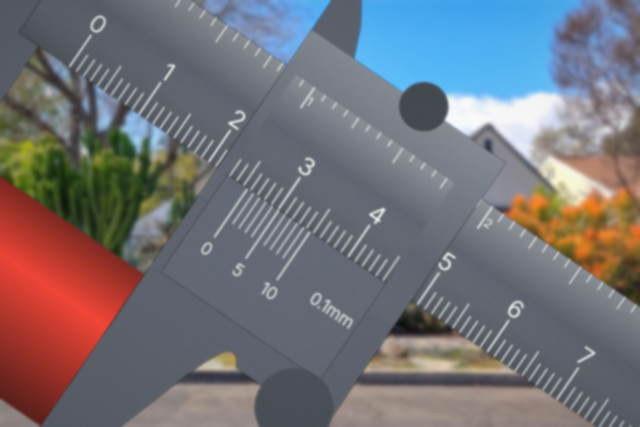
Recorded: 25.6 mm
